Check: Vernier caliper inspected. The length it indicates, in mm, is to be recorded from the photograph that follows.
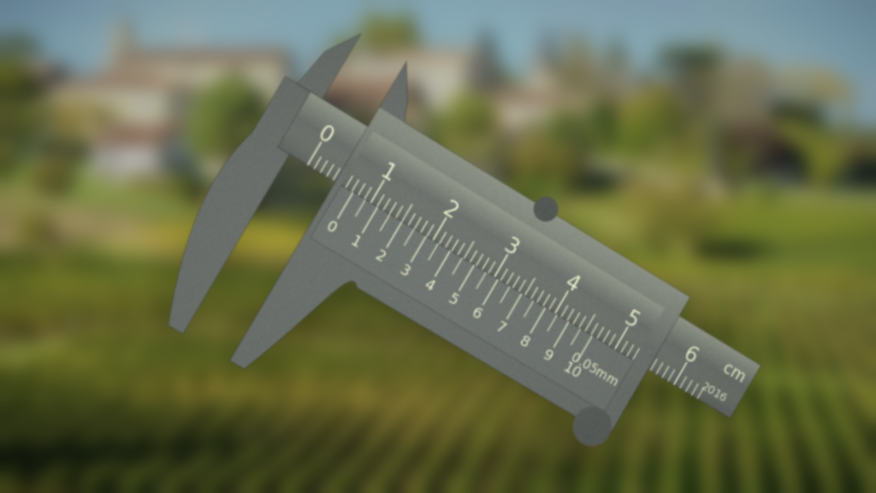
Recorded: 7.2 mm
